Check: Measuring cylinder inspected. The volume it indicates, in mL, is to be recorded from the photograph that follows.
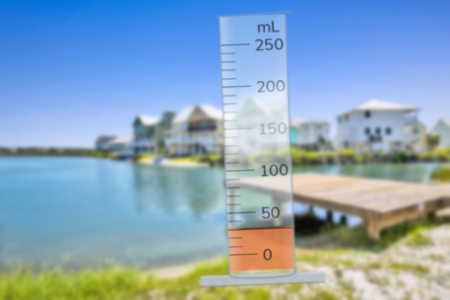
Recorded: 30 mL
